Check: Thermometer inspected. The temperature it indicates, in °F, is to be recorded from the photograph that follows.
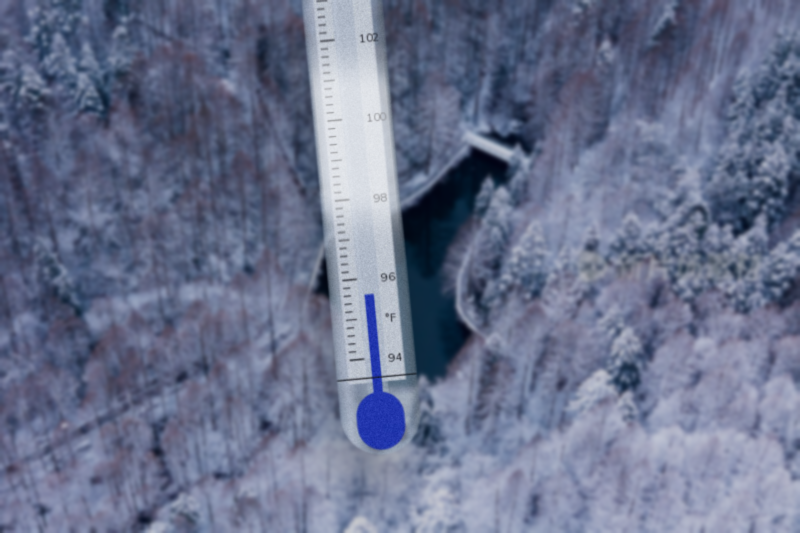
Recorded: 95.6 °F
